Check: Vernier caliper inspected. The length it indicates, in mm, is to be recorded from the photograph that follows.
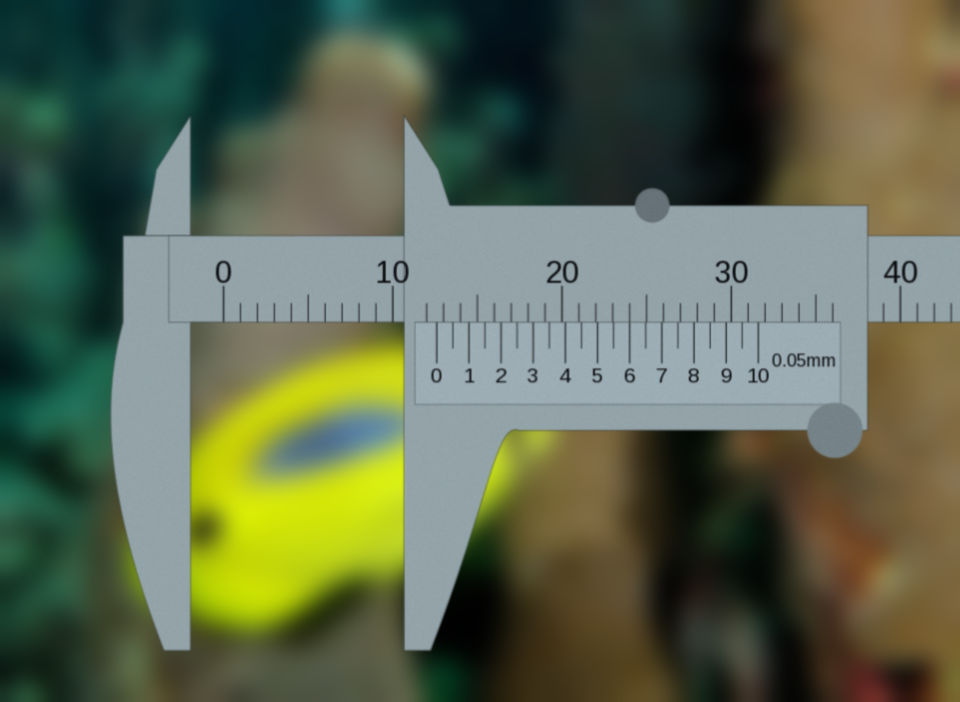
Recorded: 12.6 mm
